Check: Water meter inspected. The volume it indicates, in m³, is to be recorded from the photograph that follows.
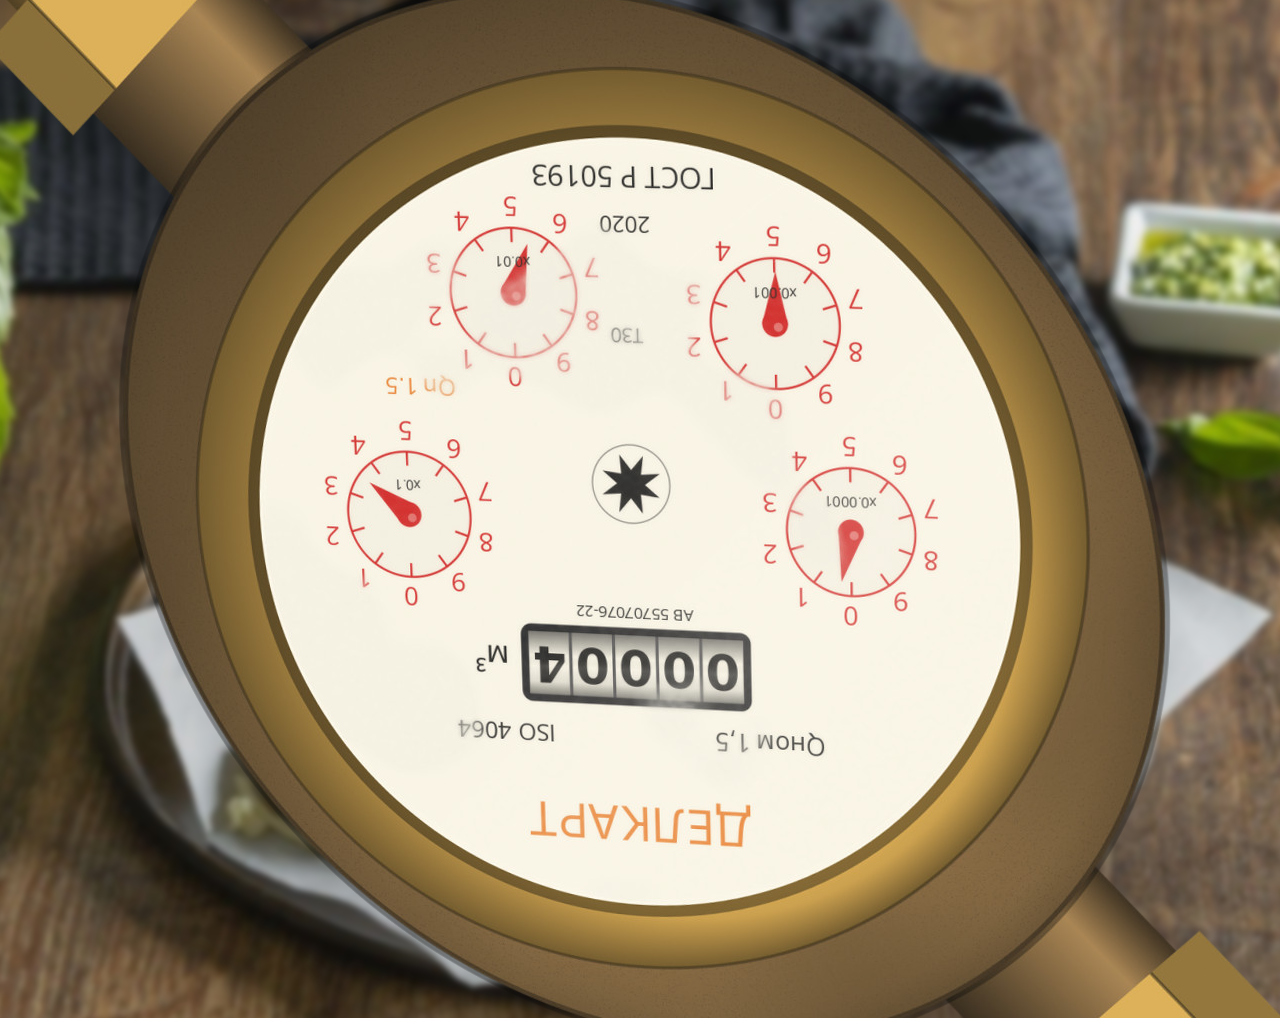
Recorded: 4.3550 m³
